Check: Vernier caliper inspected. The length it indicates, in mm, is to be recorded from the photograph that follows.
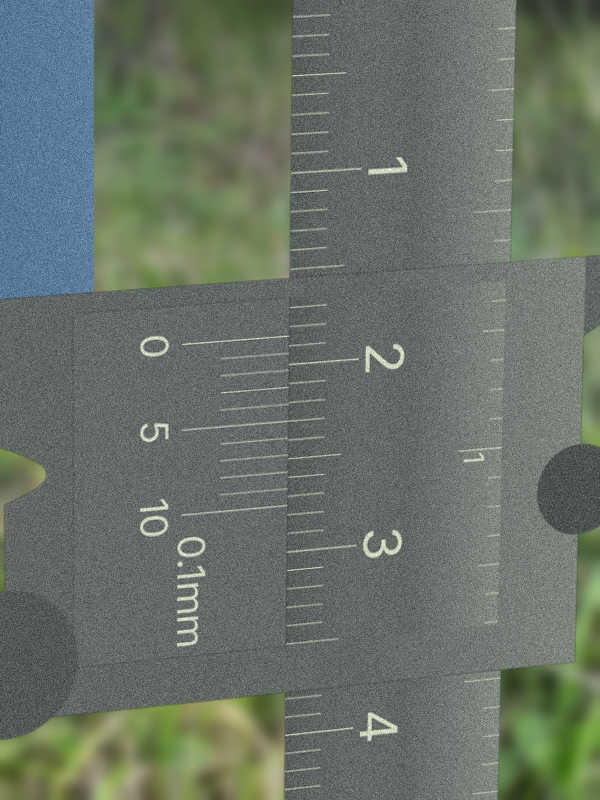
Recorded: 18.5 mm
